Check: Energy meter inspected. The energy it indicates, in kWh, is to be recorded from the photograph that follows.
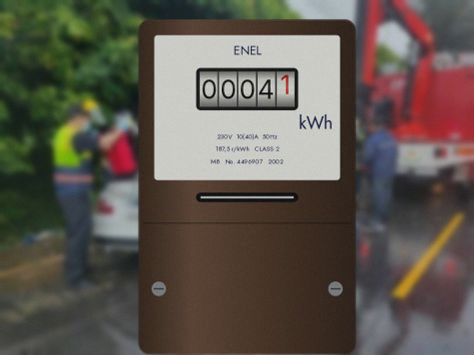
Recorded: 4.1 kWh
